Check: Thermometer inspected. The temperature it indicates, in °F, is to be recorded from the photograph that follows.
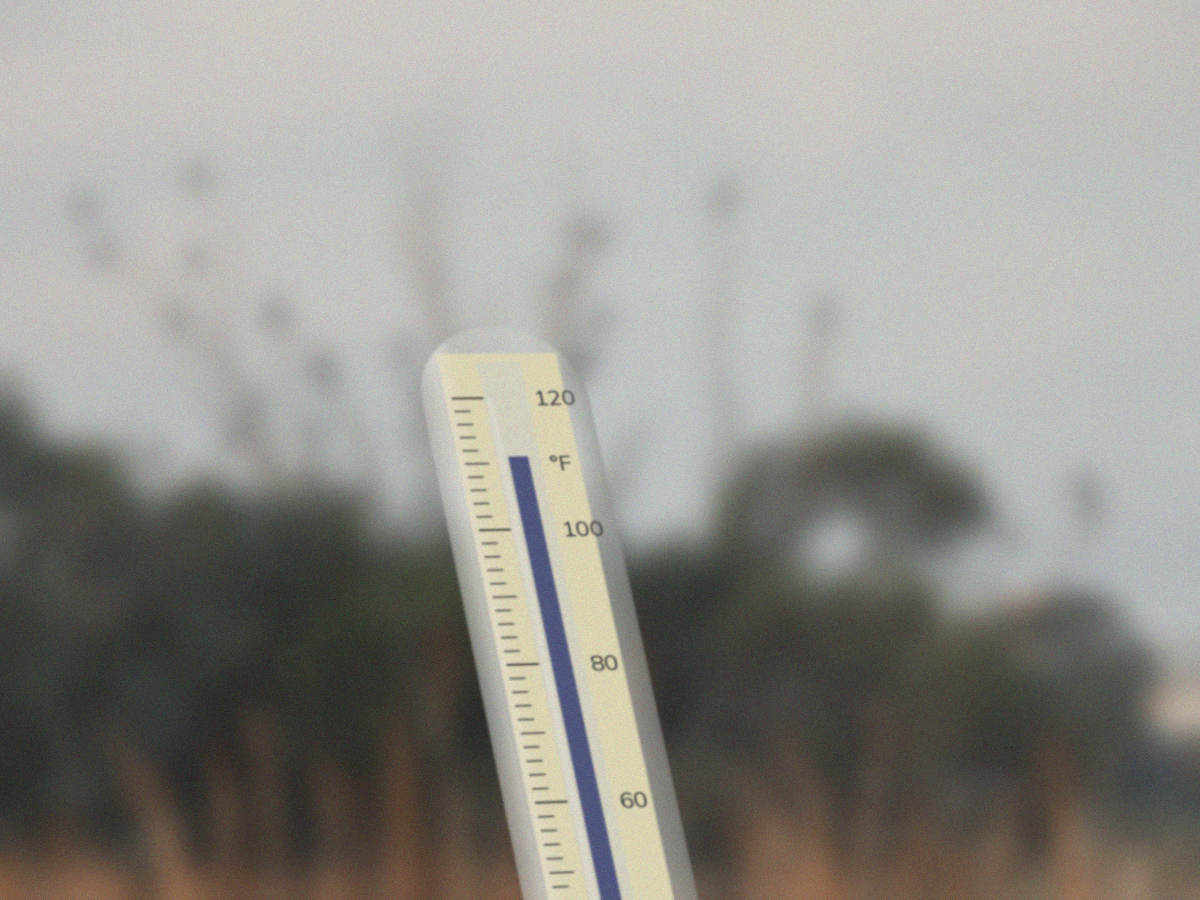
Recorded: 111 °F
